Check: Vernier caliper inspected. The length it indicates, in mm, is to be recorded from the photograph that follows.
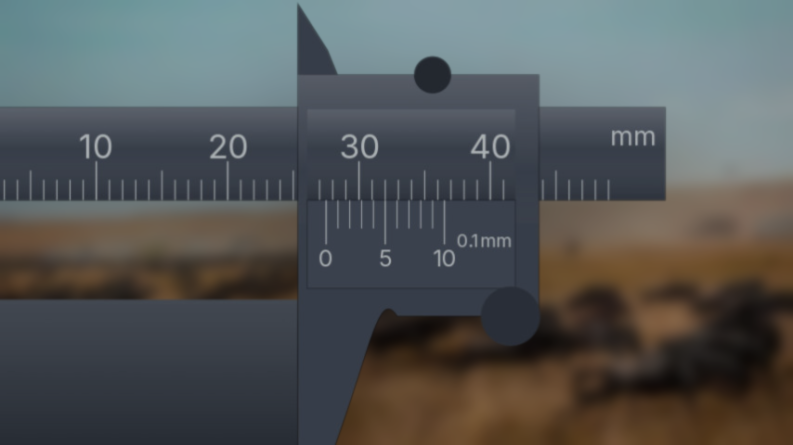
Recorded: 27.5 mm
